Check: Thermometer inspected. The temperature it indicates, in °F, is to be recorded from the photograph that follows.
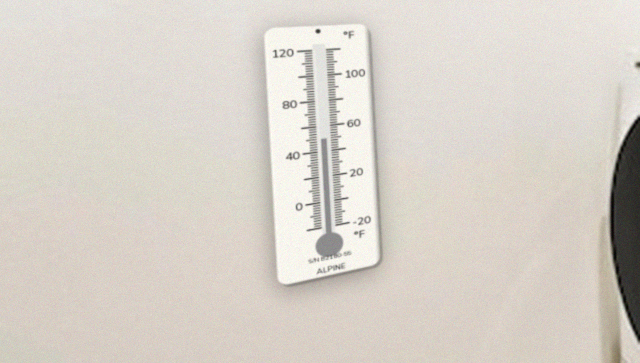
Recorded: 50 °F
